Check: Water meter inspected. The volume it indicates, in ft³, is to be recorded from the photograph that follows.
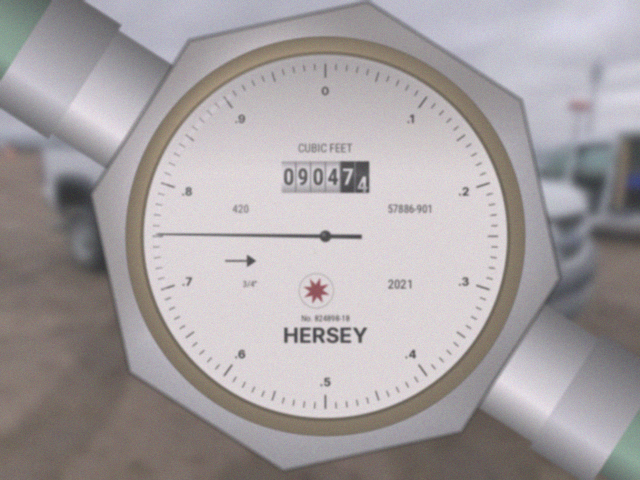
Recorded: 90473.75 ft³
